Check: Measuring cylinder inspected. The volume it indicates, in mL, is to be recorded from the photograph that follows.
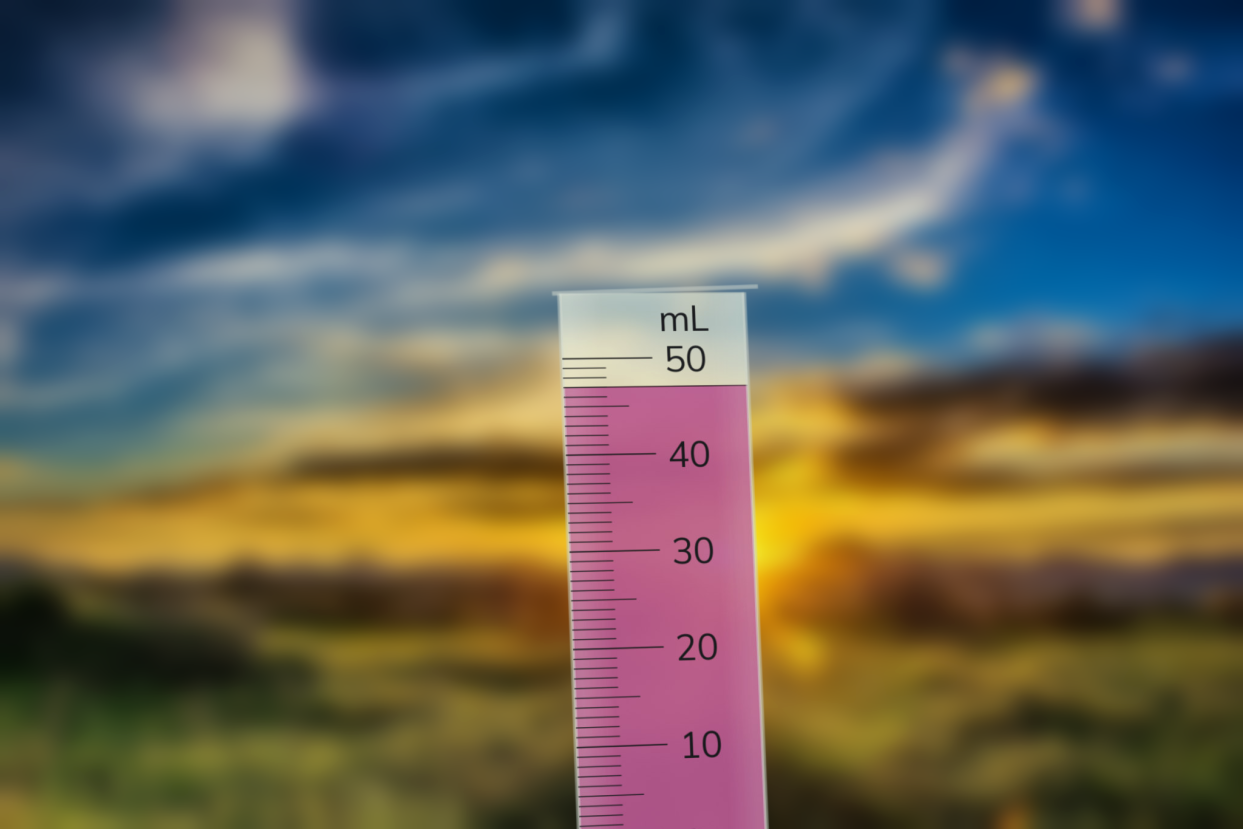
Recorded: 47 mL
